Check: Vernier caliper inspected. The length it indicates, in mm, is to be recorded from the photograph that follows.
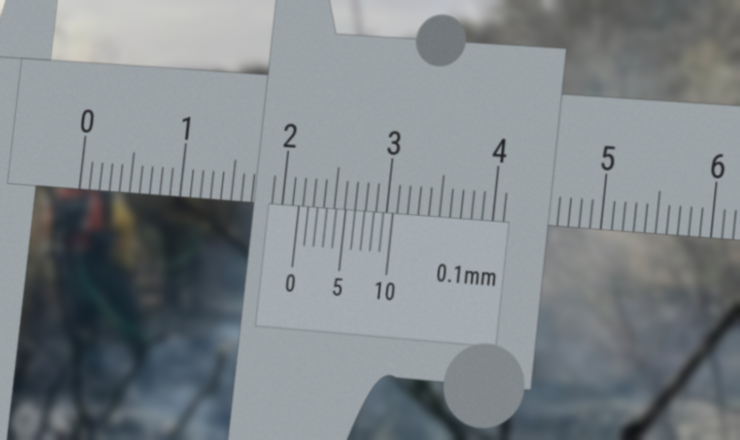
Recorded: 21.6 mm
